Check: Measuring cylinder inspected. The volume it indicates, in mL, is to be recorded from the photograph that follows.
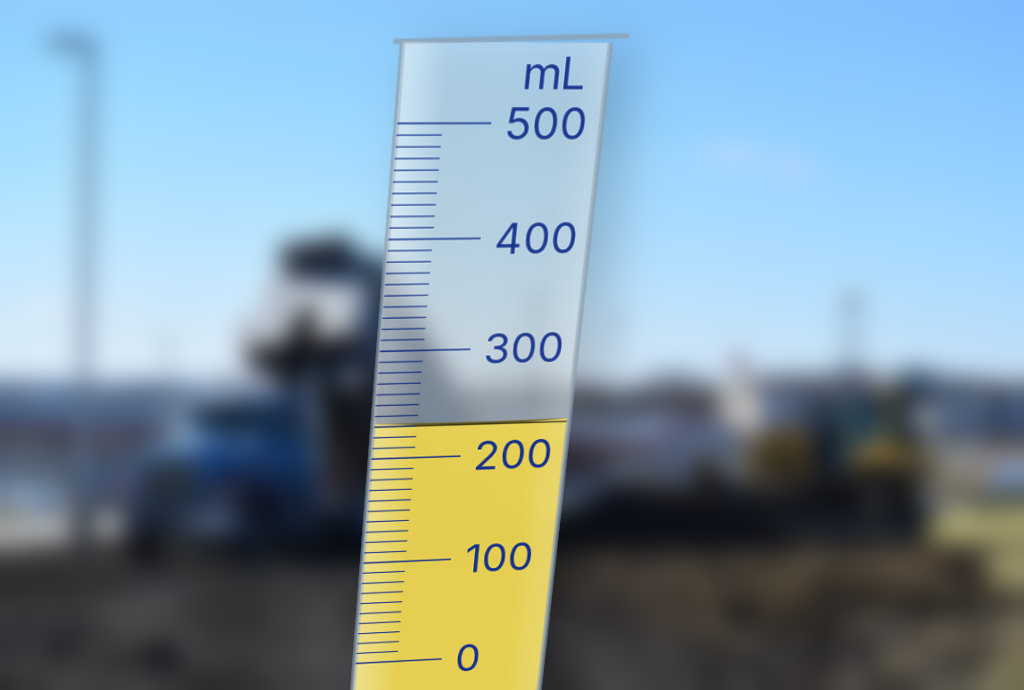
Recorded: 230 mL
